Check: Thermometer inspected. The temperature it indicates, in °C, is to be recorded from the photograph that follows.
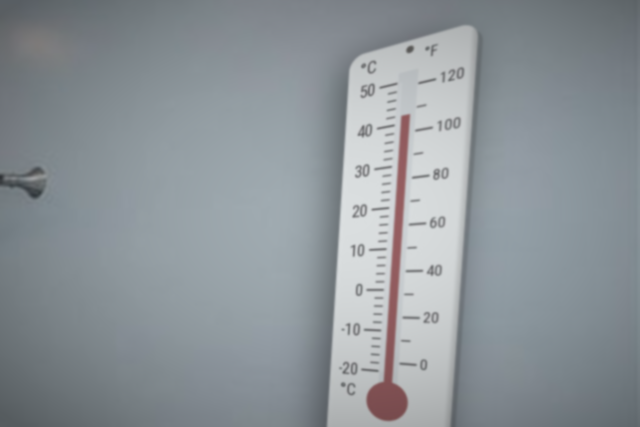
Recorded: 42 °C
